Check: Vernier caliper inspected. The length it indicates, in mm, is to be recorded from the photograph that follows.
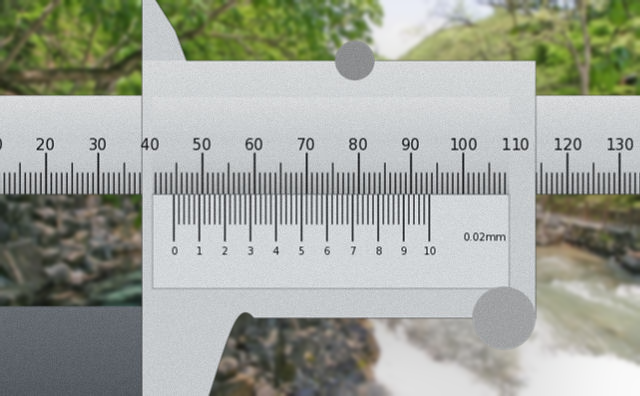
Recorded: 44.5 mm
